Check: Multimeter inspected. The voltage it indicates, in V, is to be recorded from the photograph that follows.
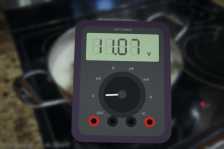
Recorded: 11.07 V
